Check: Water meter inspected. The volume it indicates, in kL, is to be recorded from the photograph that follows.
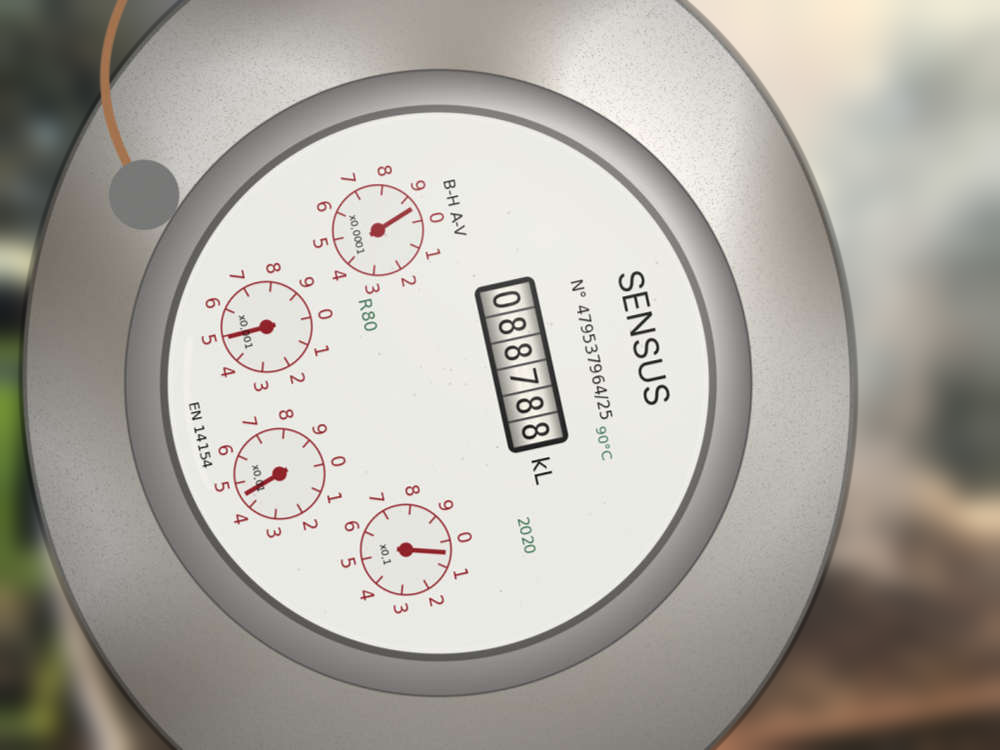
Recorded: 88788.0449 kL
